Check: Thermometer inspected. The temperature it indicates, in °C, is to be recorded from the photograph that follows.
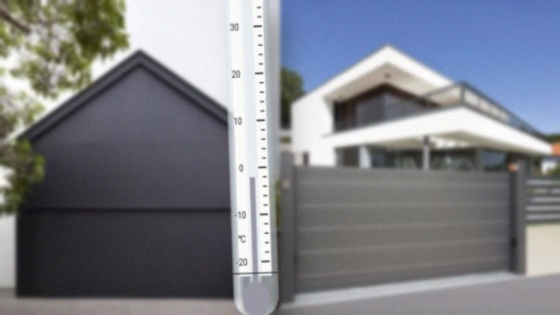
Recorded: -2 °C
